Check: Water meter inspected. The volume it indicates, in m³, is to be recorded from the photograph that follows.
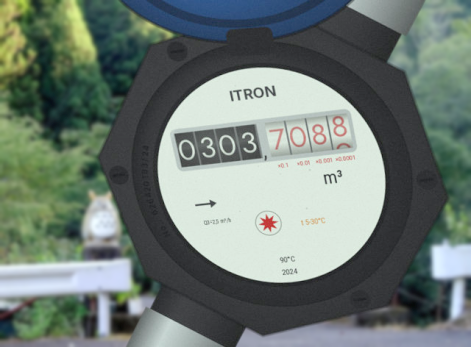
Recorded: 303.7088 m³
